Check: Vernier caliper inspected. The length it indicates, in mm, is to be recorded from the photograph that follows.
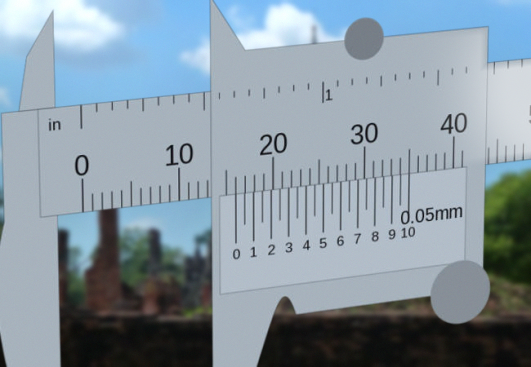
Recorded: 16.0 mm
